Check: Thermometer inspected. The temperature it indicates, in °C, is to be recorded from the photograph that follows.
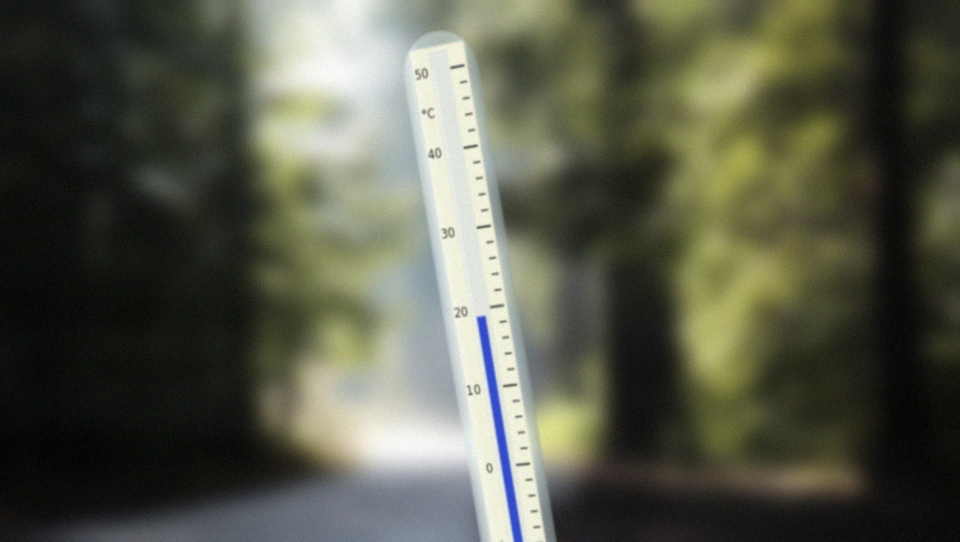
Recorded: 19 °C
